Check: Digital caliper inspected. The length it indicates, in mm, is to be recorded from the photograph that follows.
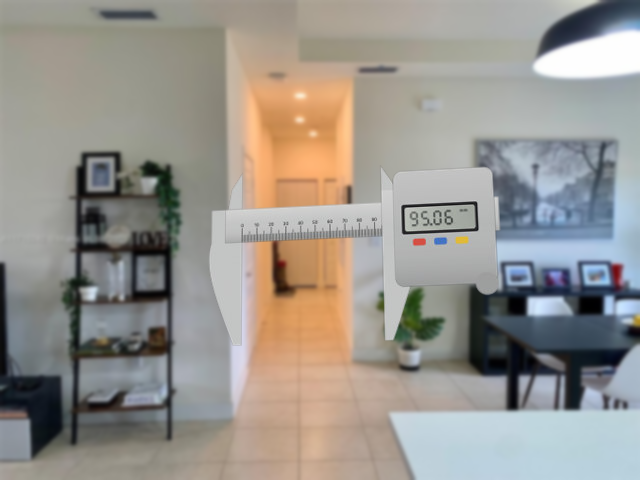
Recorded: 95.06 mm
